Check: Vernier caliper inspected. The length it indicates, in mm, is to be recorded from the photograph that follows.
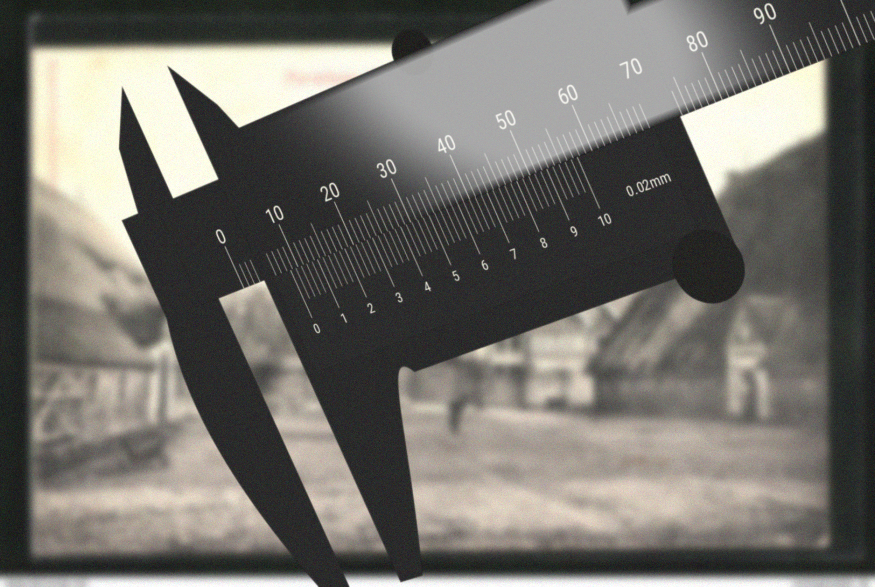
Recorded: 8.6 mm
